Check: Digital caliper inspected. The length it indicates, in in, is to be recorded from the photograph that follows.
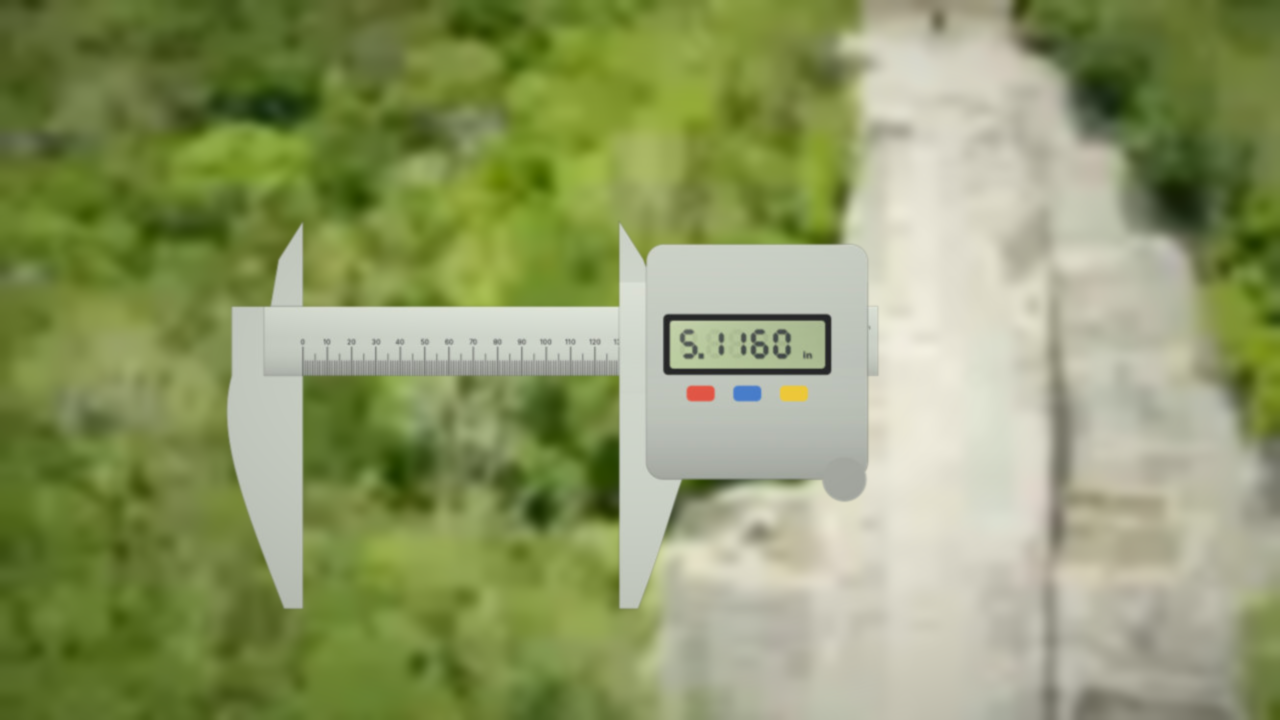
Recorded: 5.1160 in
